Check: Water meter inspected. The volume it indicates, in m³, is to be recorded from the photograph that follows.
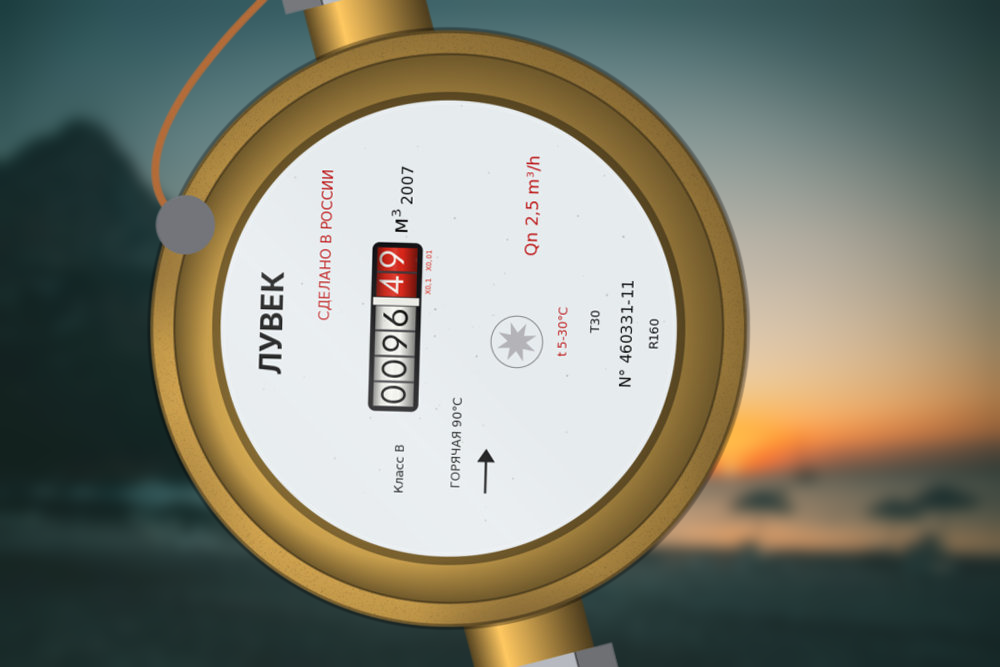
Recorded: 96.49 m³
